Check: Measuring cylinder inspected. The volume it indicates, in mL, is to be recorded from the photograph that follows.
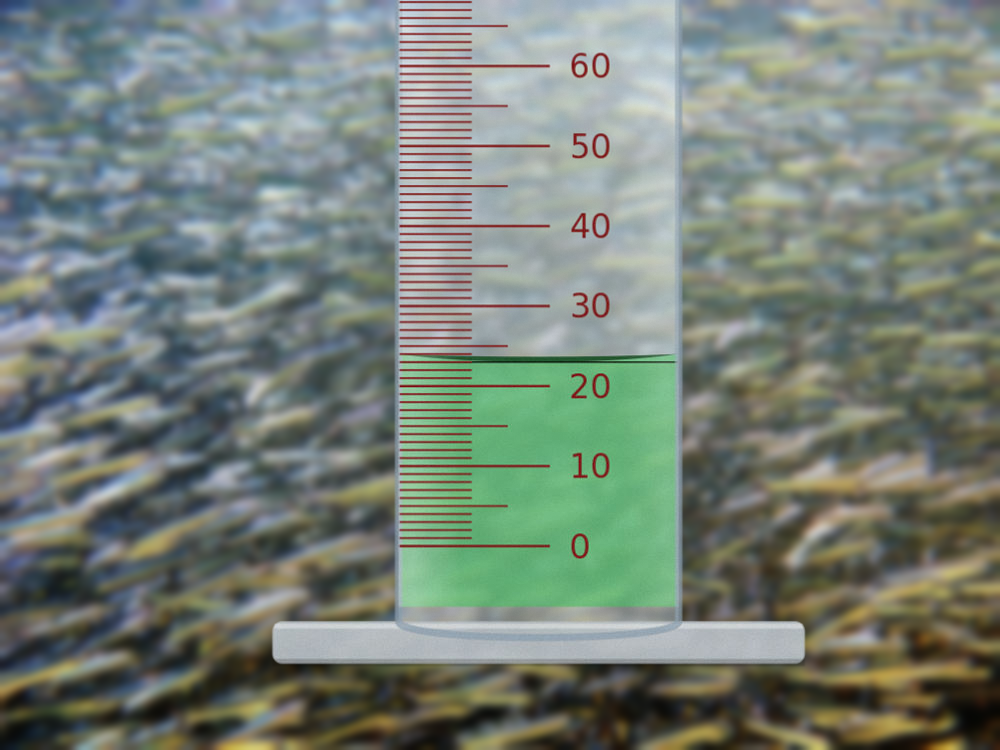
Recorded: 23 mL
